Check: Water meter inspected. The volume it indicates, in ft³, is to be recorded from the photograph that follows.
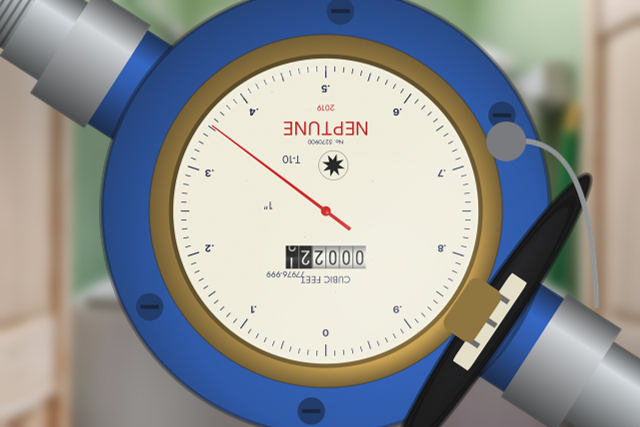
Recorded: 221.35 ft³
